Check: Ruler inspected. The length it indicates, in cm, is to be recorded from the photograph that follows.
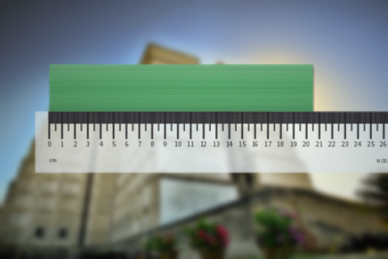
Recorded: 20.5 cm
